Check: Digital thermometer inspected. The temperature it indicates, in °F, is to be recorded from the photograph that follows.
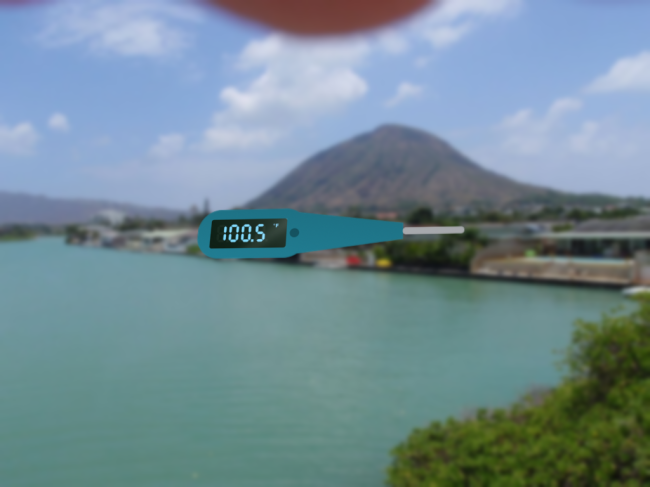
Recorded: 100.5 °F
